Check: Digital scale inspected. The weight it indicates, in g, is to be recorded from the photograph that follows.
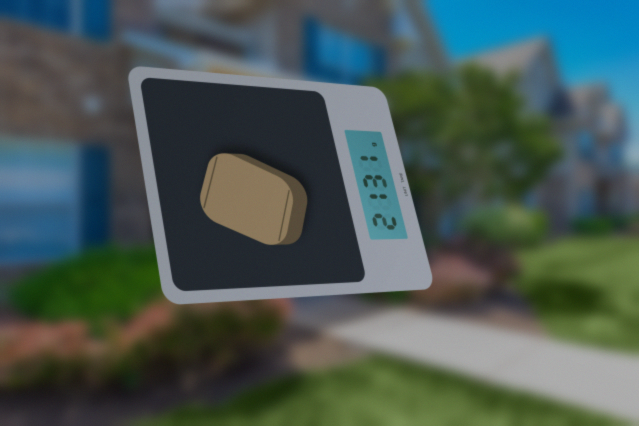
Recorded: 2131 g
